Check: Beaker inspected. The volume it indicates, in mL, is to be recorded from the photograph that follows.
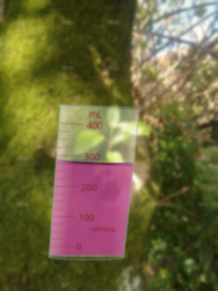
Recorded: 275 mL
